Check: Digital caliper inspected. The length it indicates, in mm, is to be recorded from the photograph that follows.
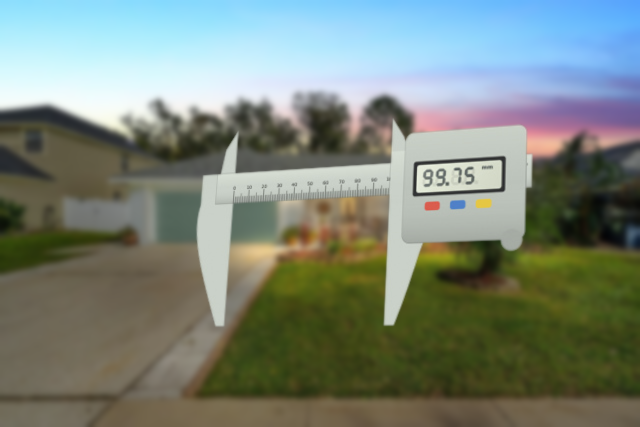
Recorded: 99.75 mm
